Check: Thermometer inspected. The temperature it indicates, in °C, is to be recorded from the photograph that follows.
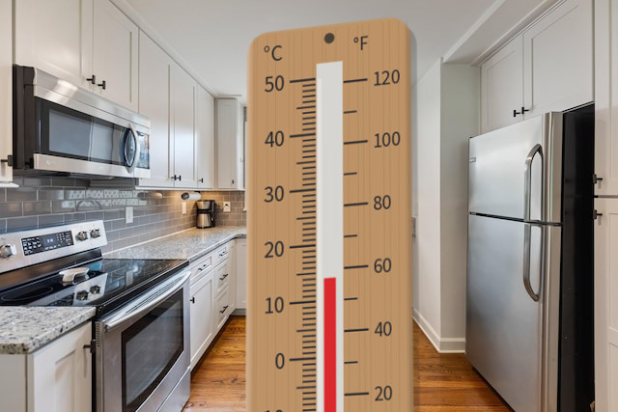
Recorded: 14 °C
